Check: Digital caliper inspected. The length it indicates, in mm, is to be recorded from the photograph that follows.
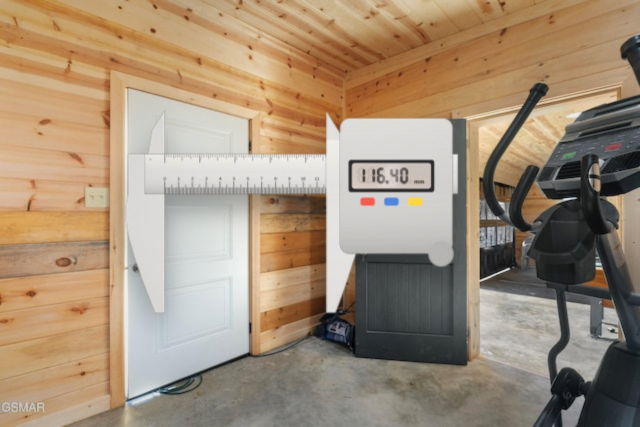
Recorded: 116.40 mm
